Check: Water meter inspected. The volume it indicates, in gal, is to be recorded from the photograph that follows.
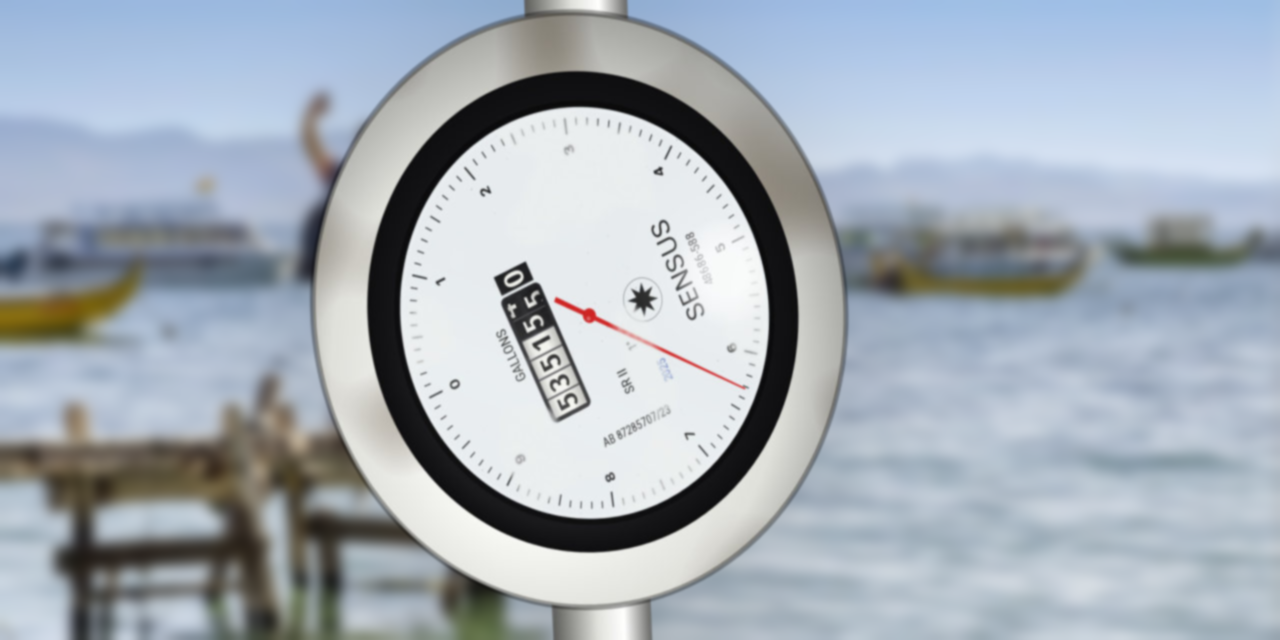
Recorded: 5351546.3 gal
